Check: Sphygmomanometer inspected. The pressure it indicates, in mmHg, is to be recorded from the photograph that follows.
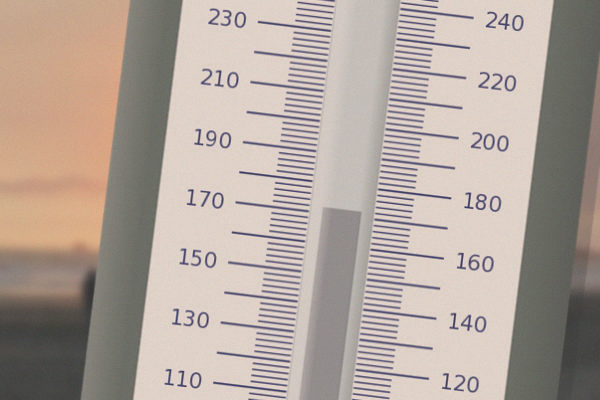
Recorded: 172 mmHg
